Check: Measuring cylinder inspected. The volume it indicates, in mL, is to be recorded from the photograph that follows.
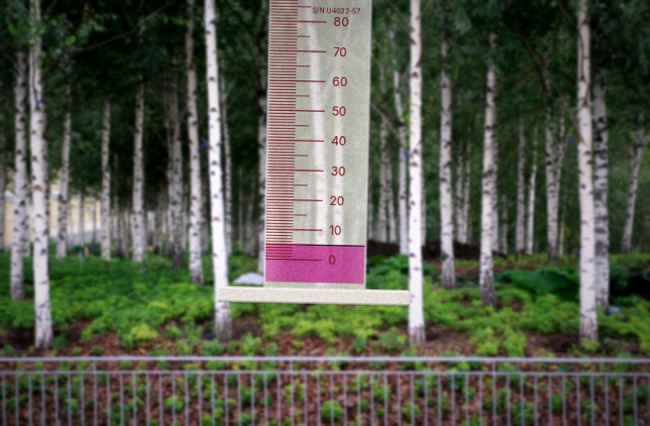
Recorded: 5 mL
